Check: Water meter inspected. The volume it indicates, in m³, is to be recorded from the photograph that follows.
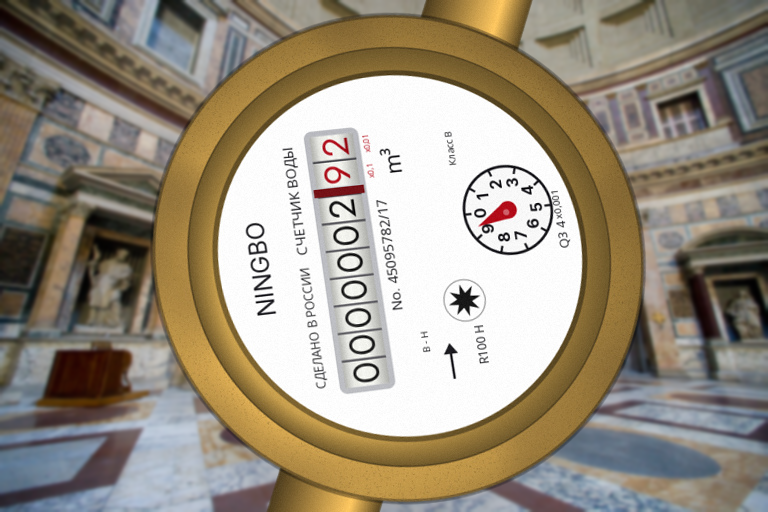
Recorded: 2.919 m³
